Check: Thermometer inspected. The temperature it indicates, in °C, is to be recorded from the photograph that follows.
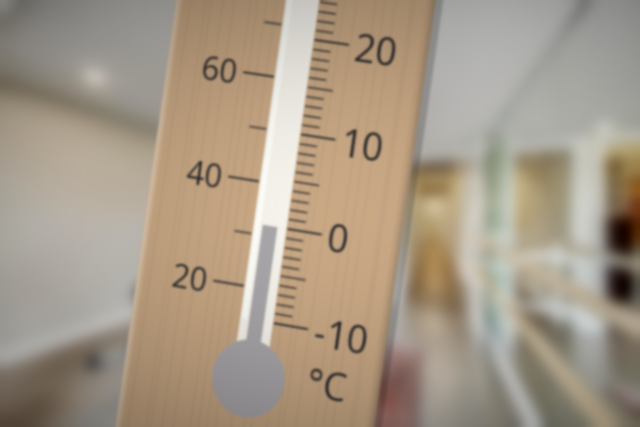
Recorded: 0 °C
